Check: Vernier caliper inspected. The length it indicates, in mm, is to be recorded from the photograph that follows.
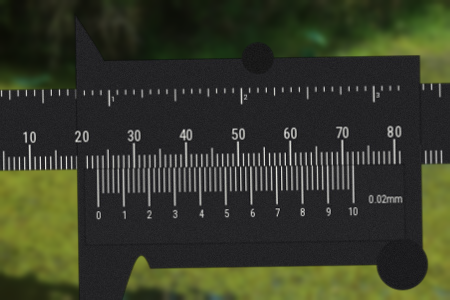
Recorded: 23.0 mm
